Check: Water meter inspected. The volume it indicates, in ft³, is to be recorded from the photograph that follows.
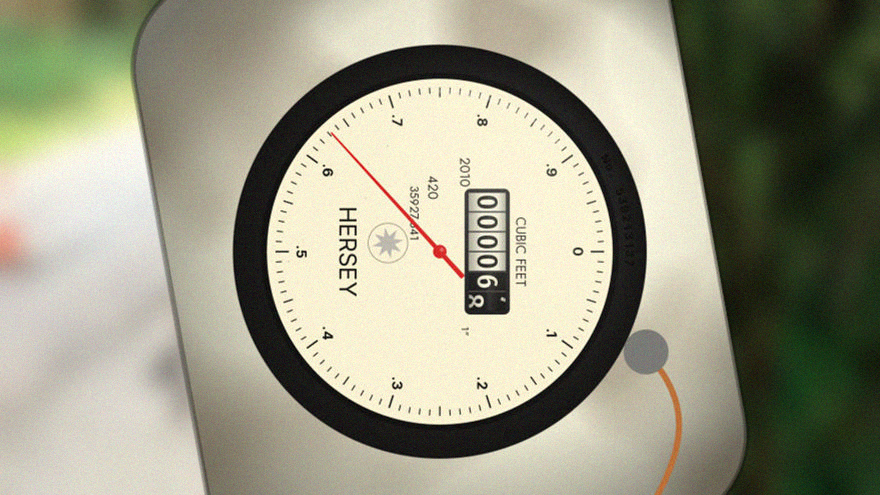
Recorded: 67.63 ft³
